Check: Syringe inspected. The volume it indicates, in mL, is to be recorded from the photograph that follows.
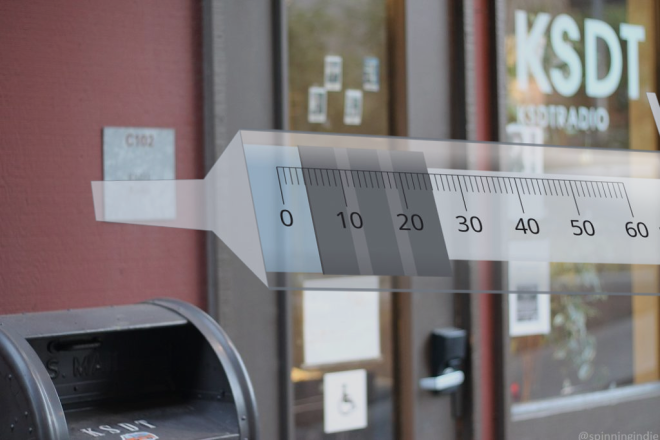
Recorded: 4 mL
